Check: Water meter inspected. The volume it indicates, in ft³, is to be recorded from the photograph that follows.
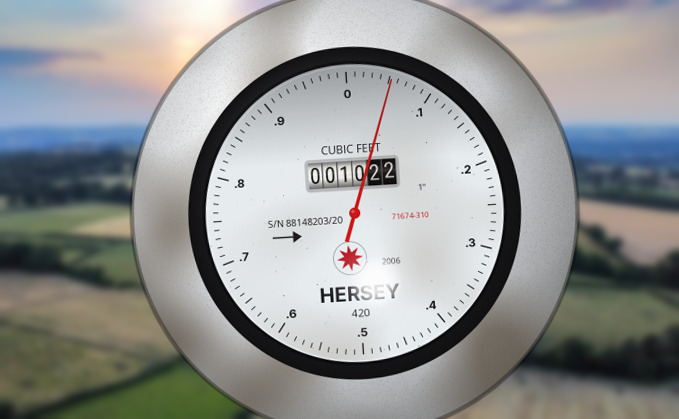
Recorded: 1022.05 ft³
